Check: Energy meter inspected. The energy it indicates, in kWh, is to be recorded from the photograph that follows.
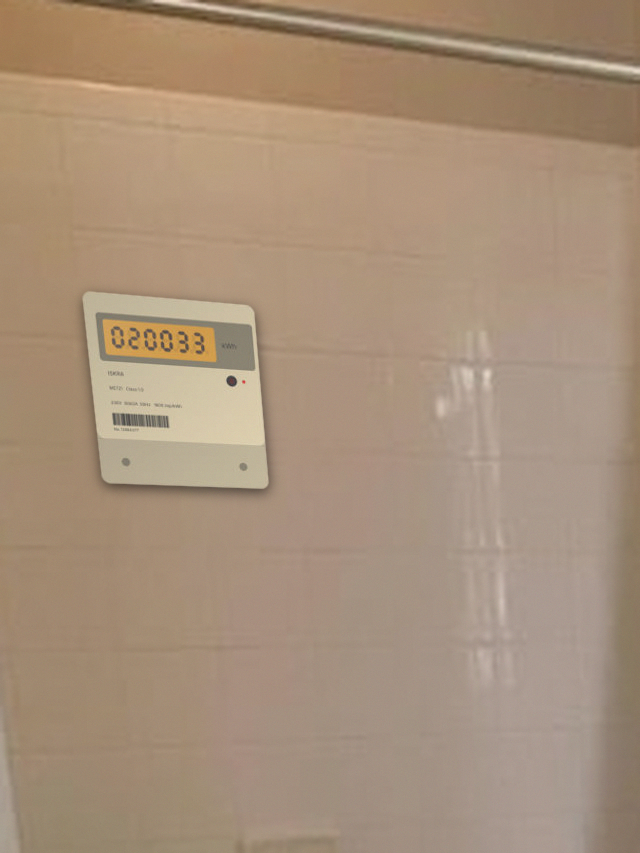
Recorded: 20033 kWh
